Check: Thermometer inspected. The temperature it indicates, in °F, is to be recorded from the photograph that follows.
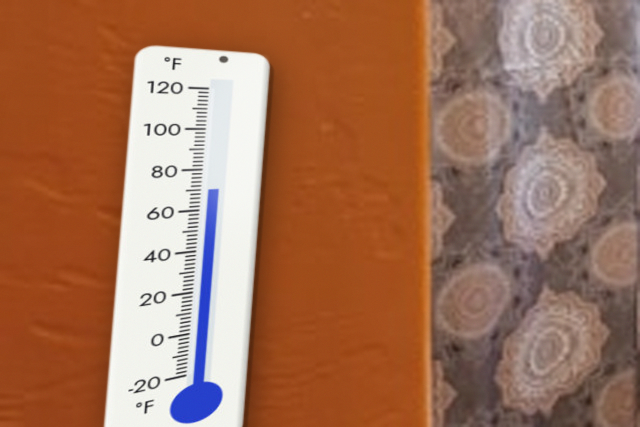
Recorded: 70 °F
